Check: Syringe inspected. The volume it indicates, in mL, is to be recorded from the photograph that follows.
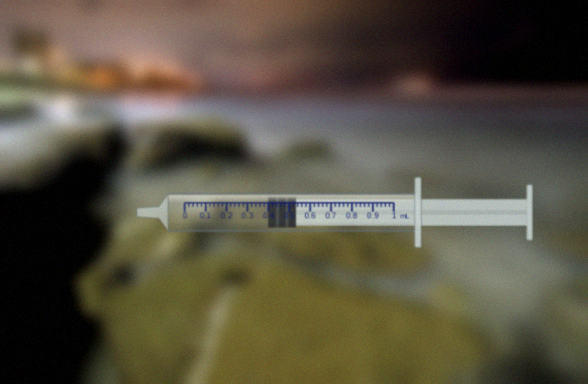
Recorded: 0.4 mL
